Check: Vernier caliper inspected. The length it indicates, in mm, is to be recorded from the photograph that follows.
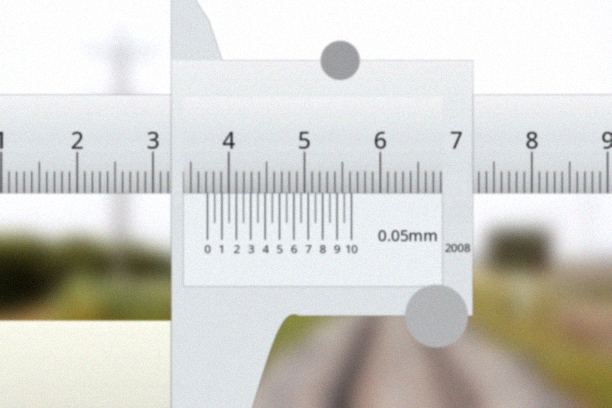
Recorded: 37.2 mm
